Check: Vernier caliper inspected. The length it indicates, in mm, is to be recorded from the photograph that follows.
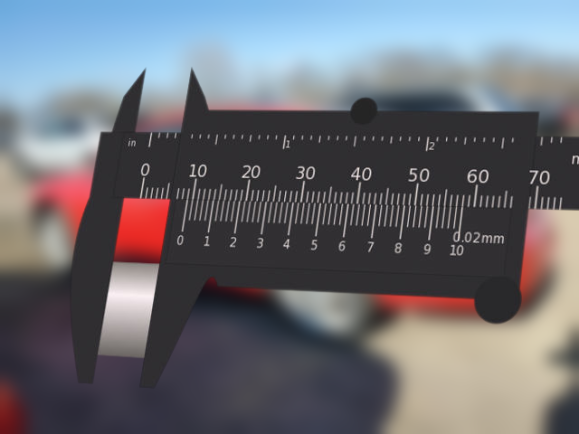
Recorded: 9.0 mm
